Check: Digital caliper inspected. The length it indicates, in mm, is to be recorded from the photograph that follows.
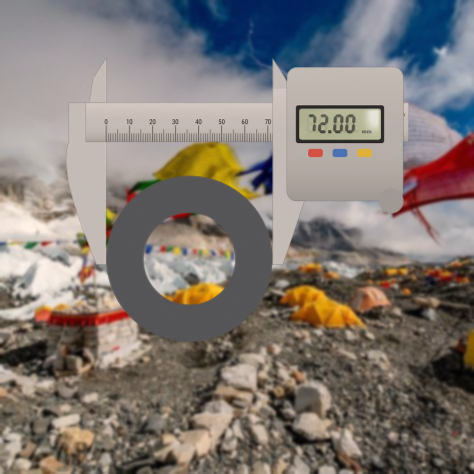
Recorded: 72.00 mm
